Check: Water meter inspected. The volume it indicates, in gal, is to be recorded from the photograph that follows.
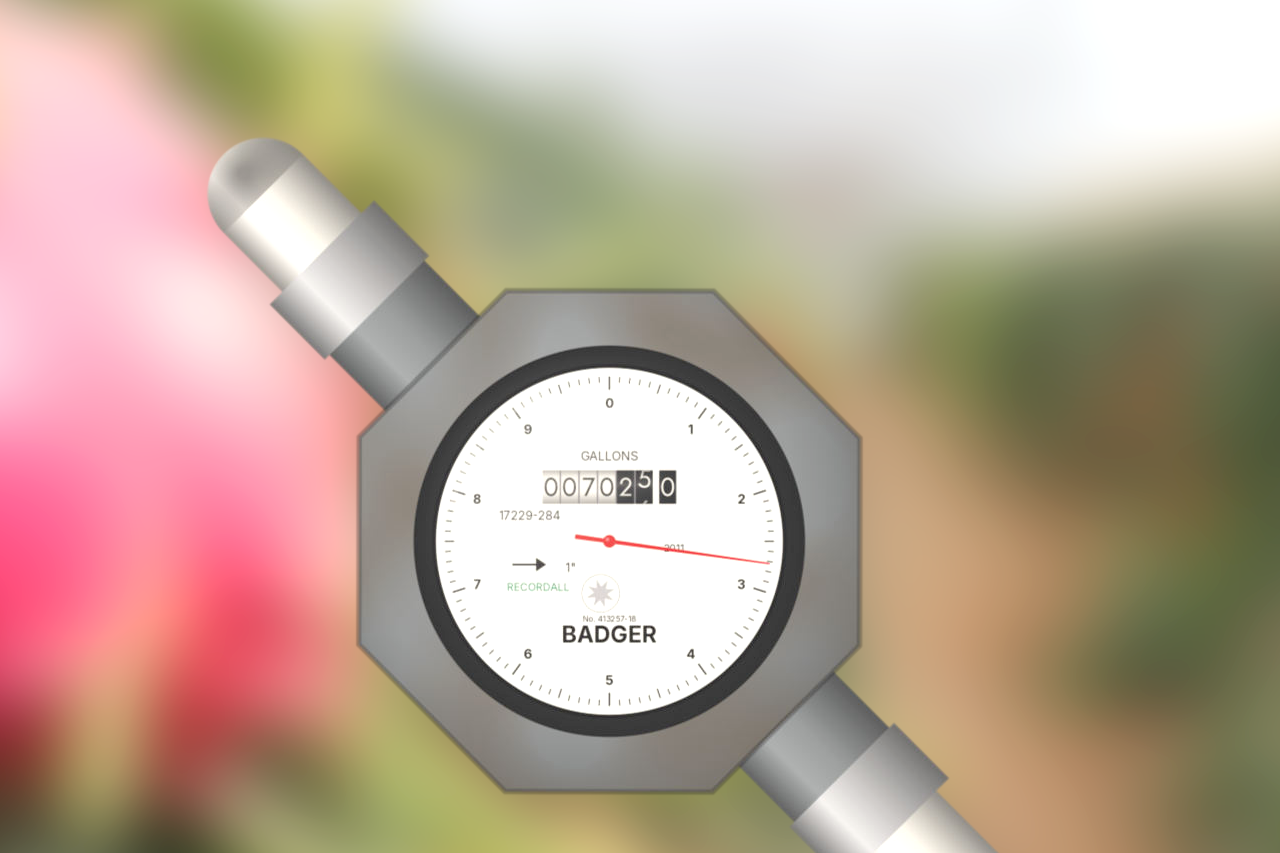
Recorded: 70252.7 gal
